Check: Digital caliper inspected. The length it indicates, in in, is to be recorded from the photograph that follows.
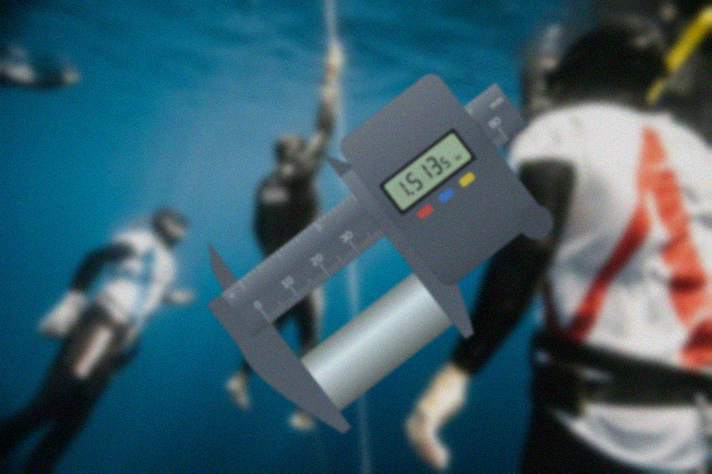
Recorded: 1.5135 in
